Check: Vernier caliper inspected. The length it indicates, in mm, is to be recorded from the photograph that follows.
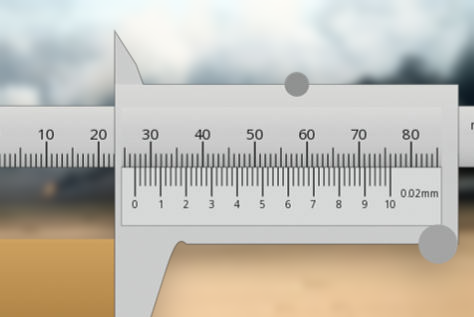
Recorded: 27.0 mm
